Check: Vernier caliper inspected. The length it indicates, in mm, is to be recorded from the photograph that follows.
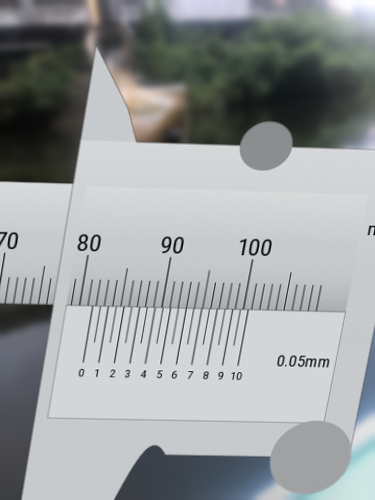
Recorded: 81.6 mm
